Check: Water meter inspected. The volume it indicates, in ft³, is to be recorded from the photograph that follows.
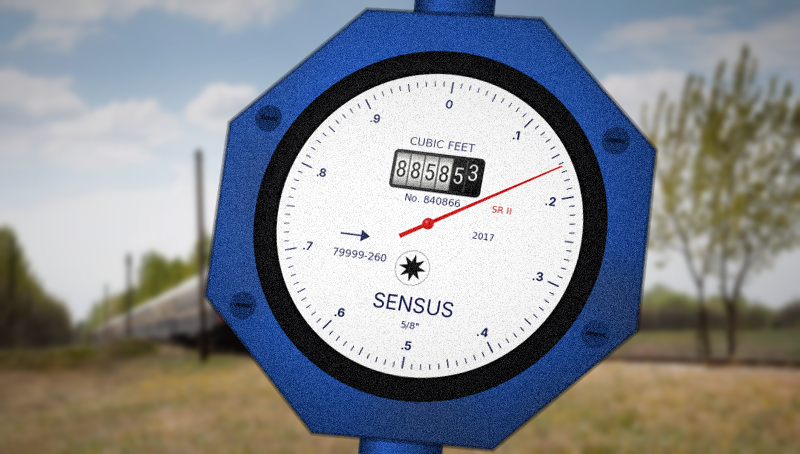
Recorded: 885853.16 ft³
